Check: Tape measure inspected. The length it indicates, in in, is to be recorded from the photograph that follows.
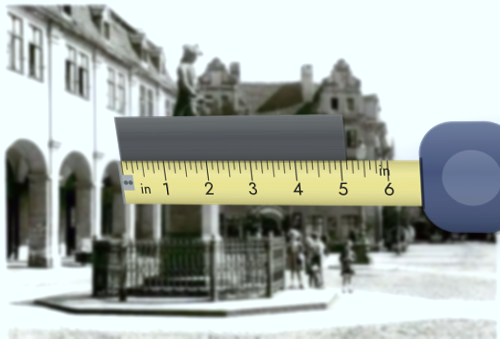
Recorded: 5.125 in
